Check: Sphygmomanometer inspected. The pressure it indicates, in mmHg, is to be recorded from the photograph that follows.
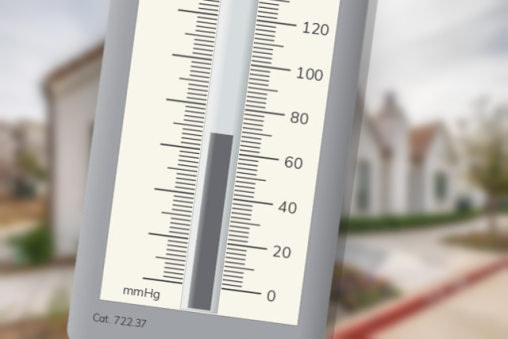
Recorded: 68 mmHg
